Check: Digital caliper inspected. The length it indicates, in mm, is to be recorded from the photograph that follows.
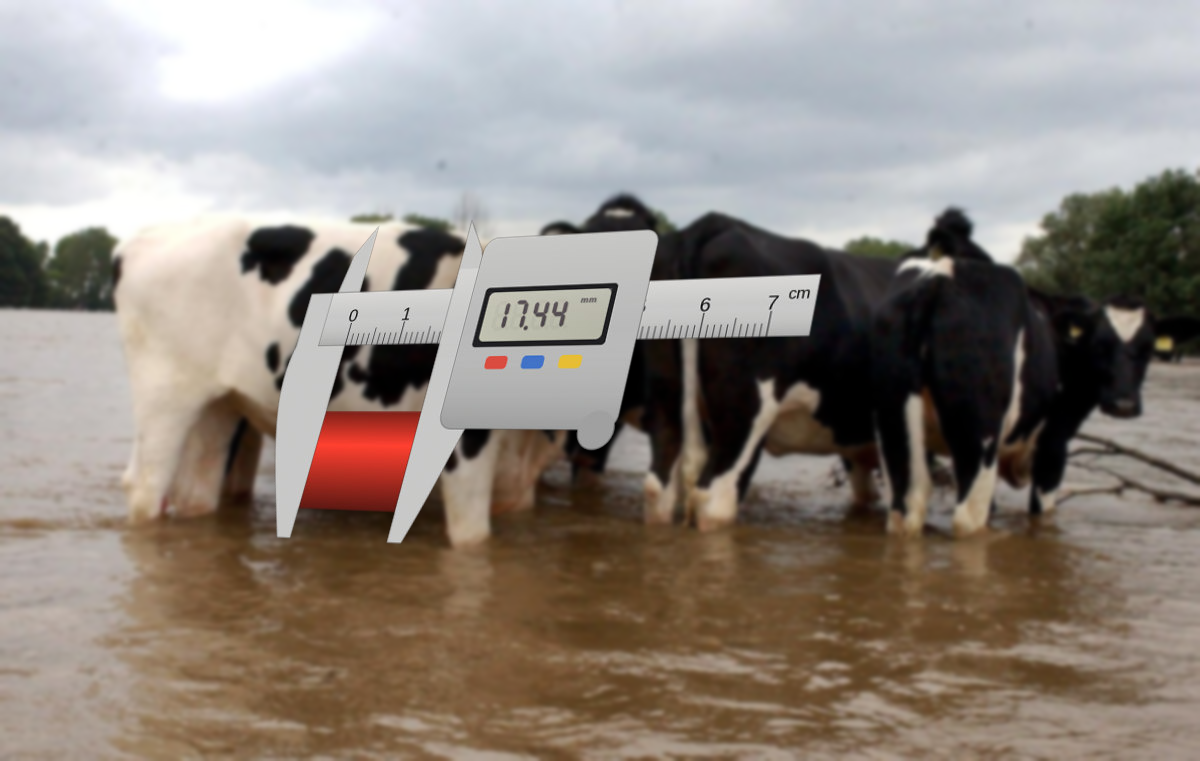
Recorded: 17.44 mm
